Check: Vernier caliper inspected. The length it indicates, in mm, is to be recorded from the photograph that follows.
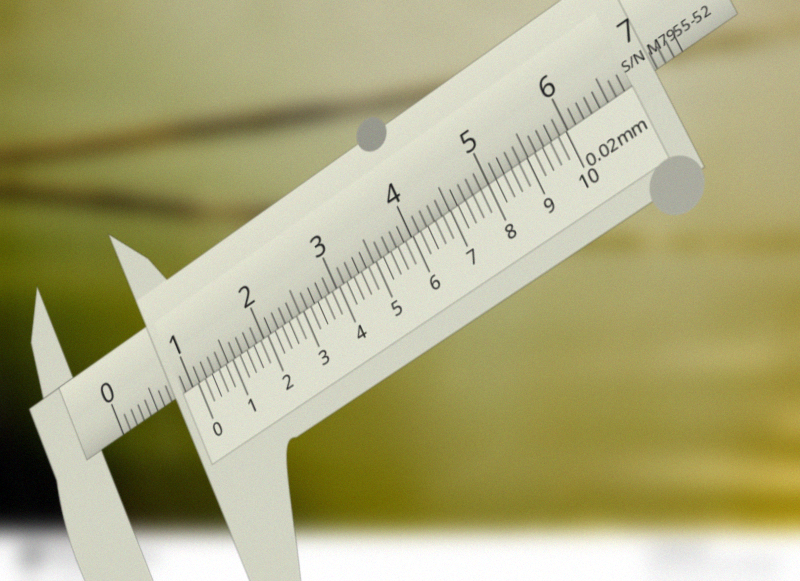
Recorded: 10.8 mm
